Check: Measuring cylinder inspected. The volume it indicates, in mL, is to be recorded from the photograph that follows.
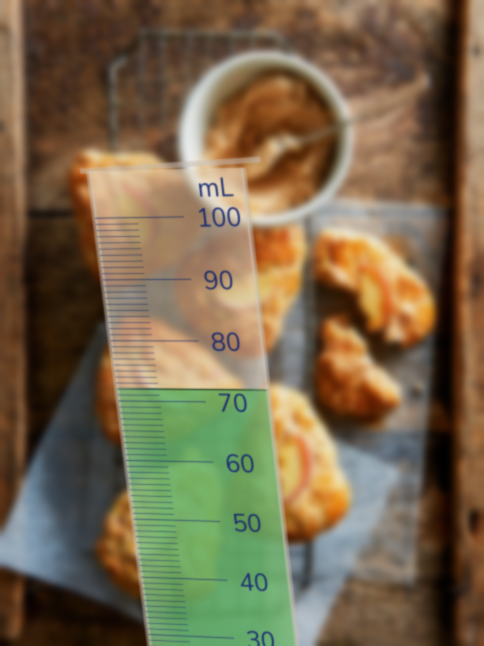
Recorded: 72 mL
